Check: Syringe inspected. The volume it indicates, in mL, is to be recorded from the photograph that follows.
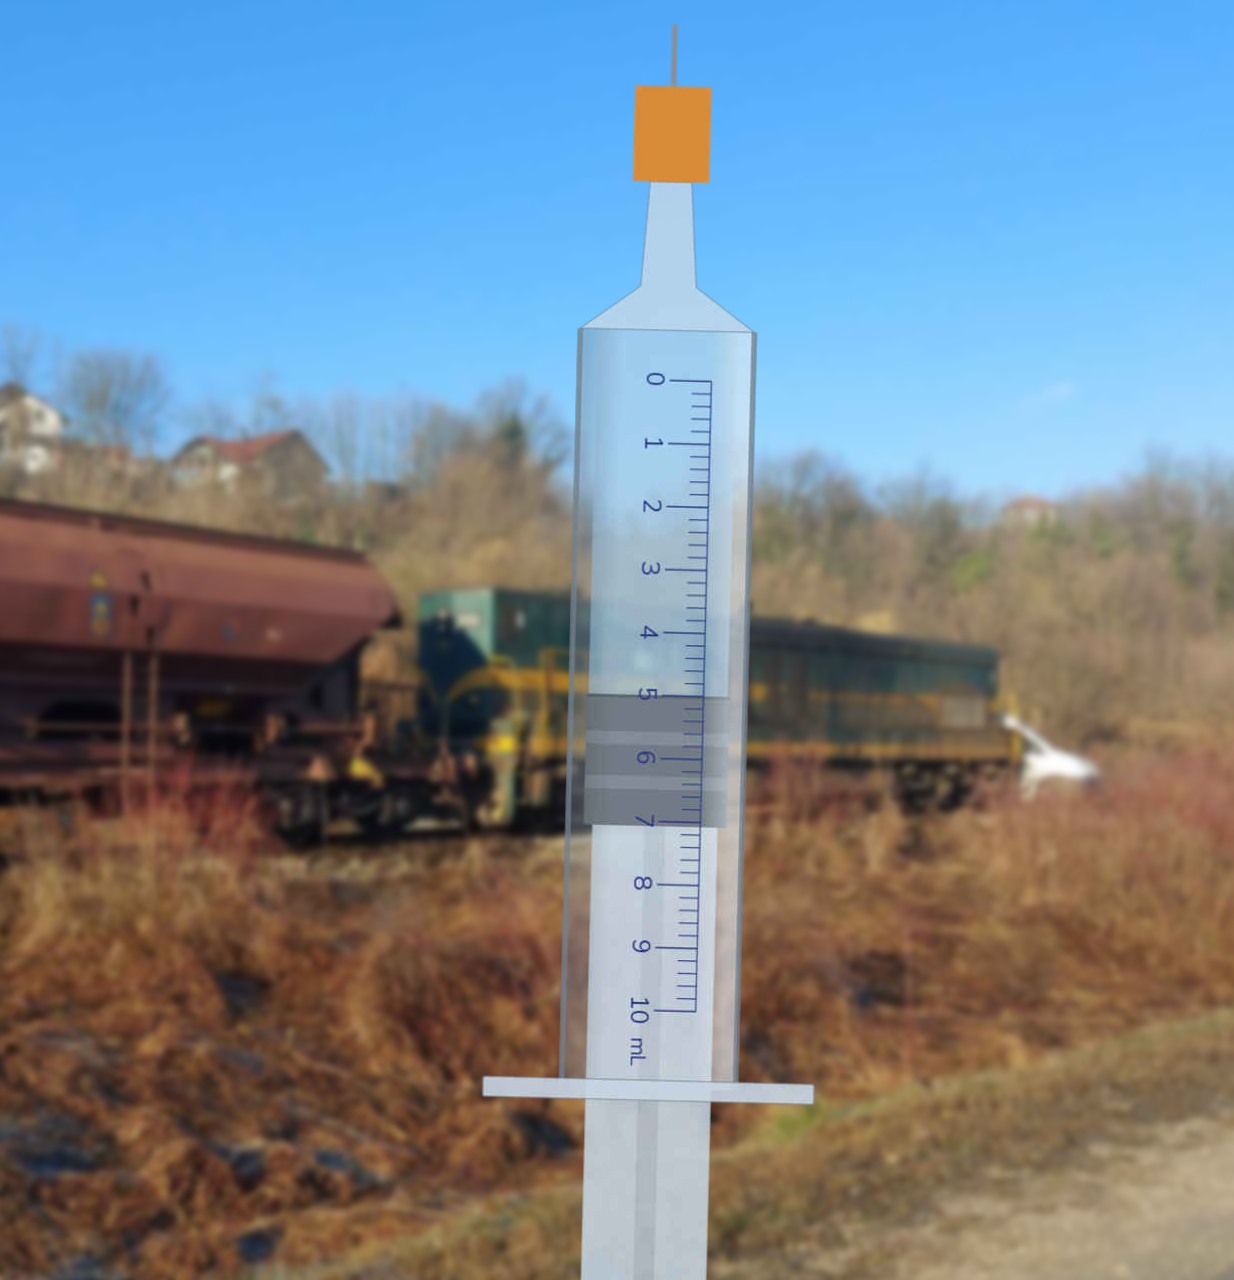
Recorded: 5 mL
